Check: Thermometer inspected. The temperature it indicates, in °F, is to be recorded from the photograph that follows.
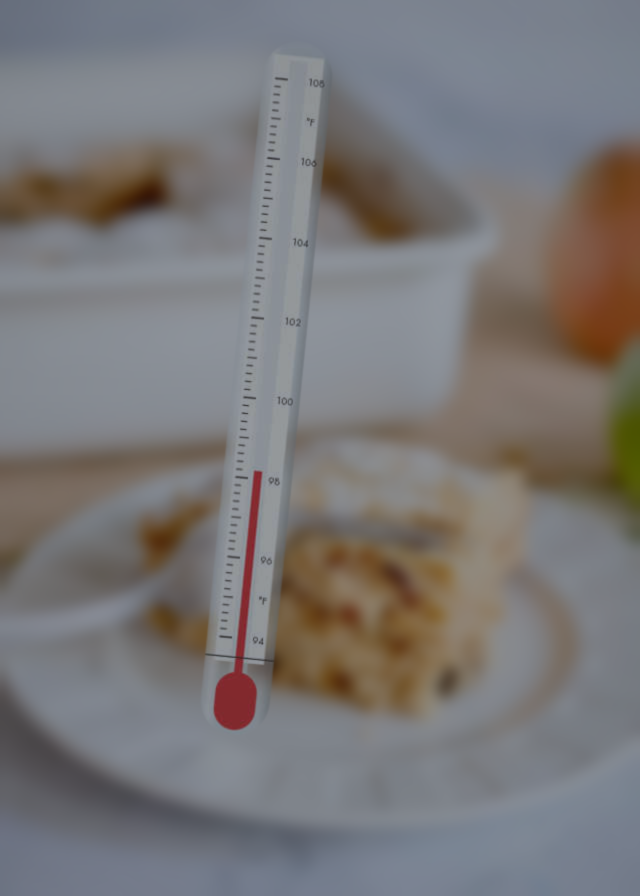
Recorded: 98.2 °F
